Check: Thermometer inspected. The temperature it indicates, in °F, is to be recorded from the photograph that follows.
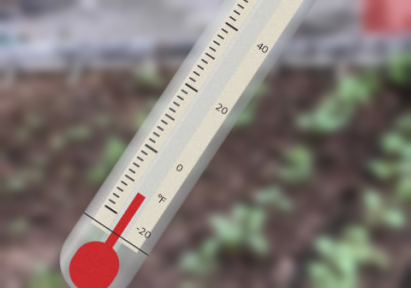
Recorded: -12 °F
